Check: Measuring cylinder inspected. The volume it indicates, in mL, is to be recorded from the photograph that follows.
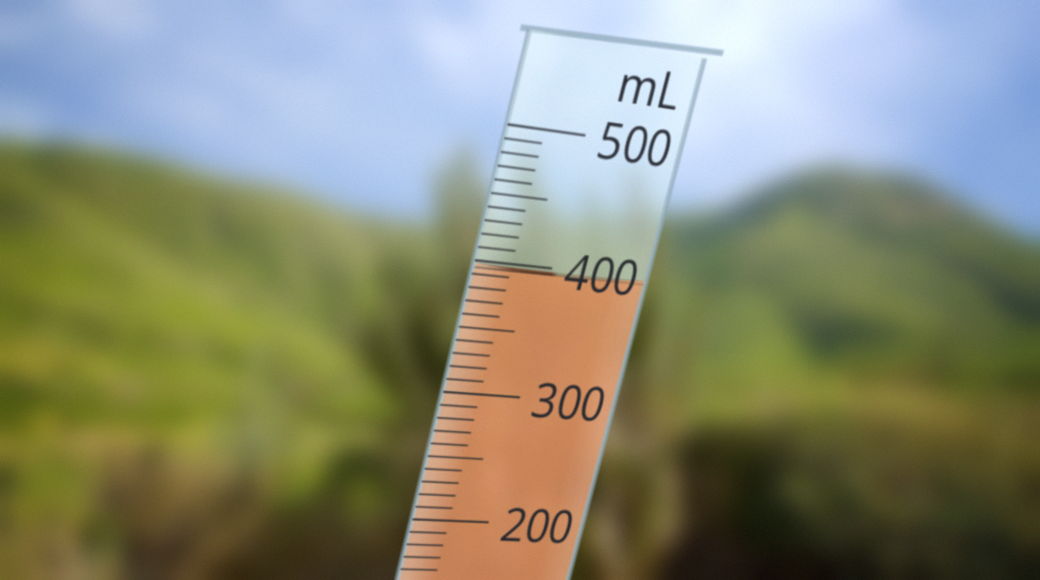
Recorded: 395 mL
